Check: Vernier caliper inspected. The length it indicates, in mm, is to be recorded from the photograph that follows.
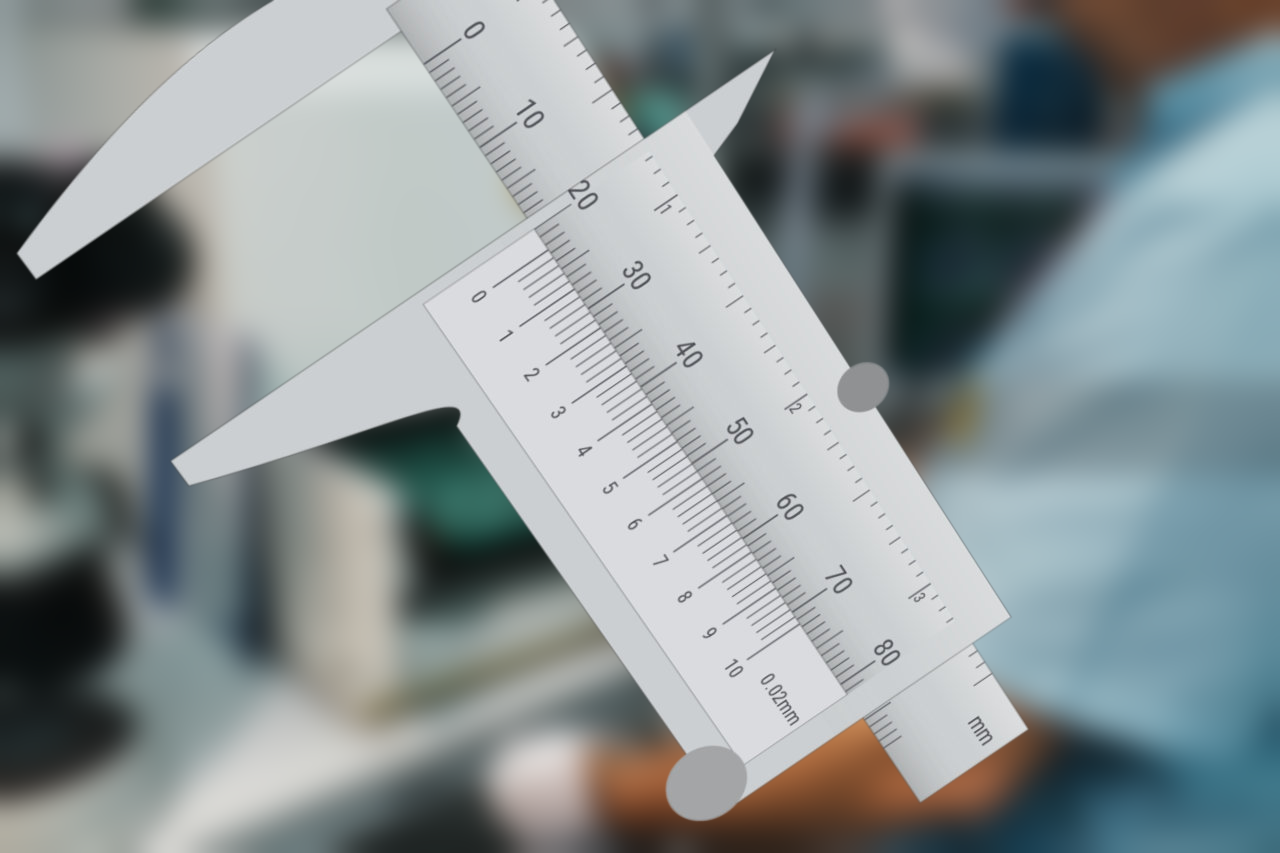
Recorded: 22.6 mm
